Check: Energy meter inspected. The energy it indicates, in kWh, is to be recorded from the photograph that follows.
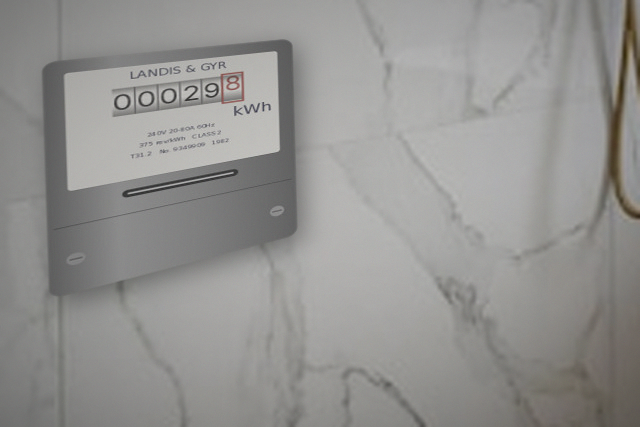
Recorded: 29.8 kWh
